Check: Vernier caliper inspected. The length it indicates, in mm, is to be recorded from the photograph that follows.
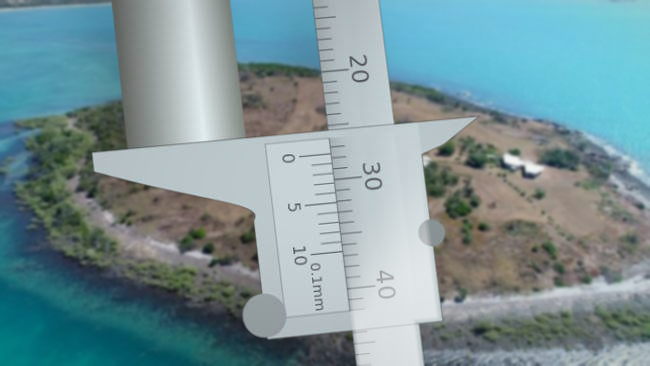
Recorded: 27.6 mm
